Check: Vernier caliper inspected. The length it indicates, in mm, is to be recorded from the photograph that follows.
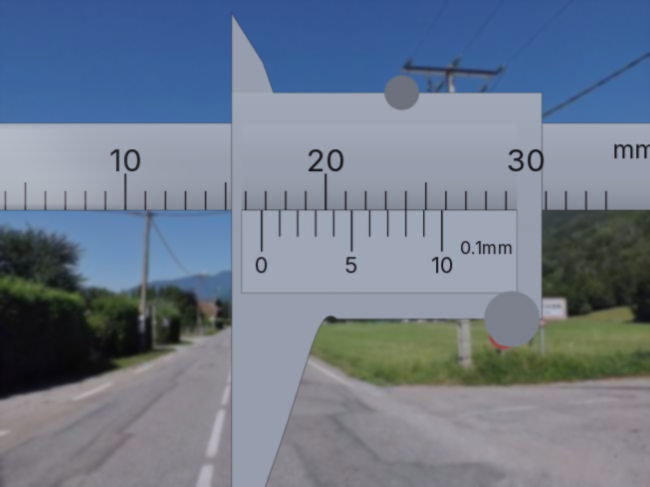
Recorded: 16.8 mm
